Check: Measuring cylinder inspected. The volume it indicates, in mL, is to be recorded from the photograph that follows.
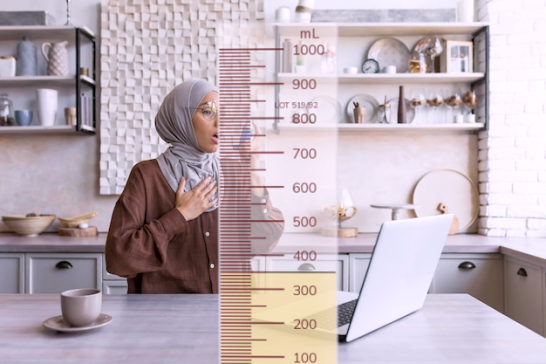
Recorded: 350 mL
